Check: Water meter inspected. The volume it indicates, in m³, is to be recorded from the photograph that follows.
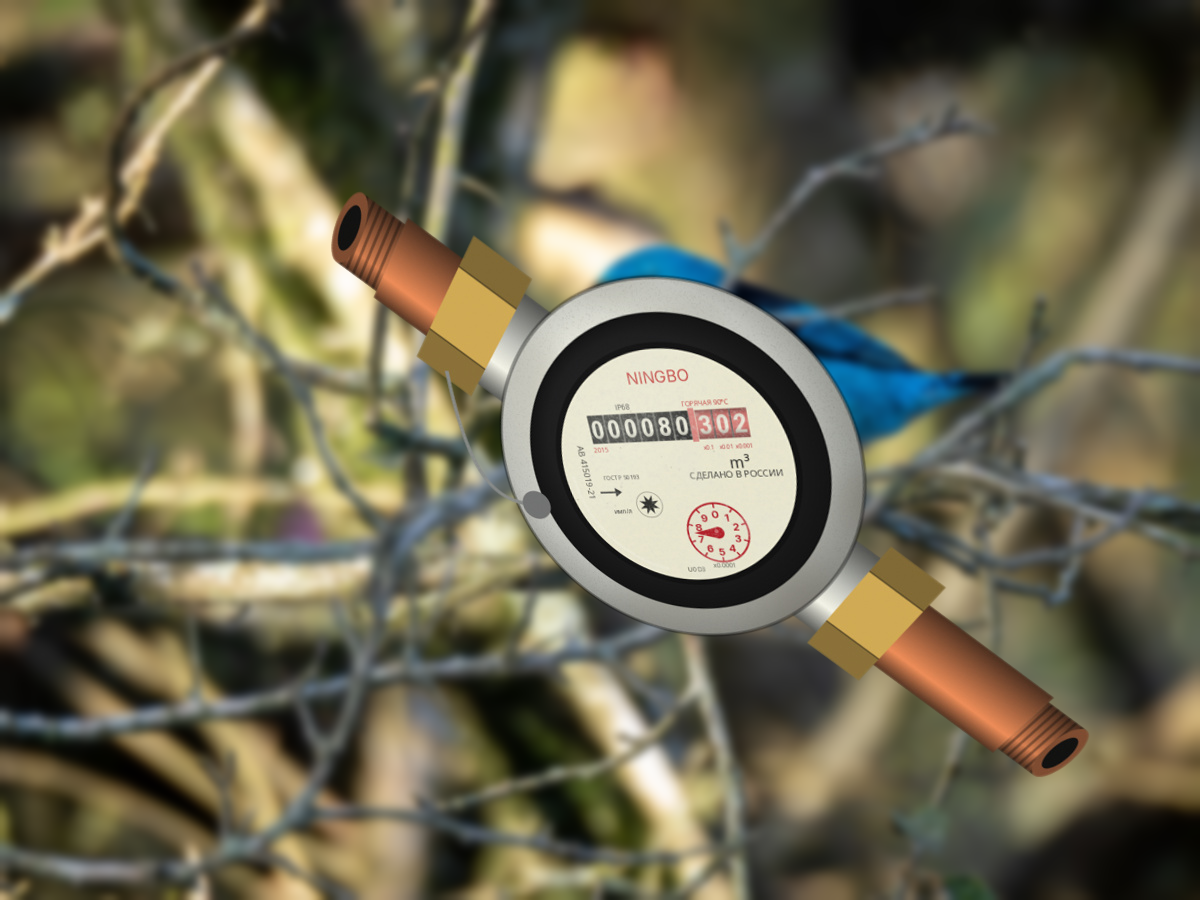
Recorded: 80.3027 m³
